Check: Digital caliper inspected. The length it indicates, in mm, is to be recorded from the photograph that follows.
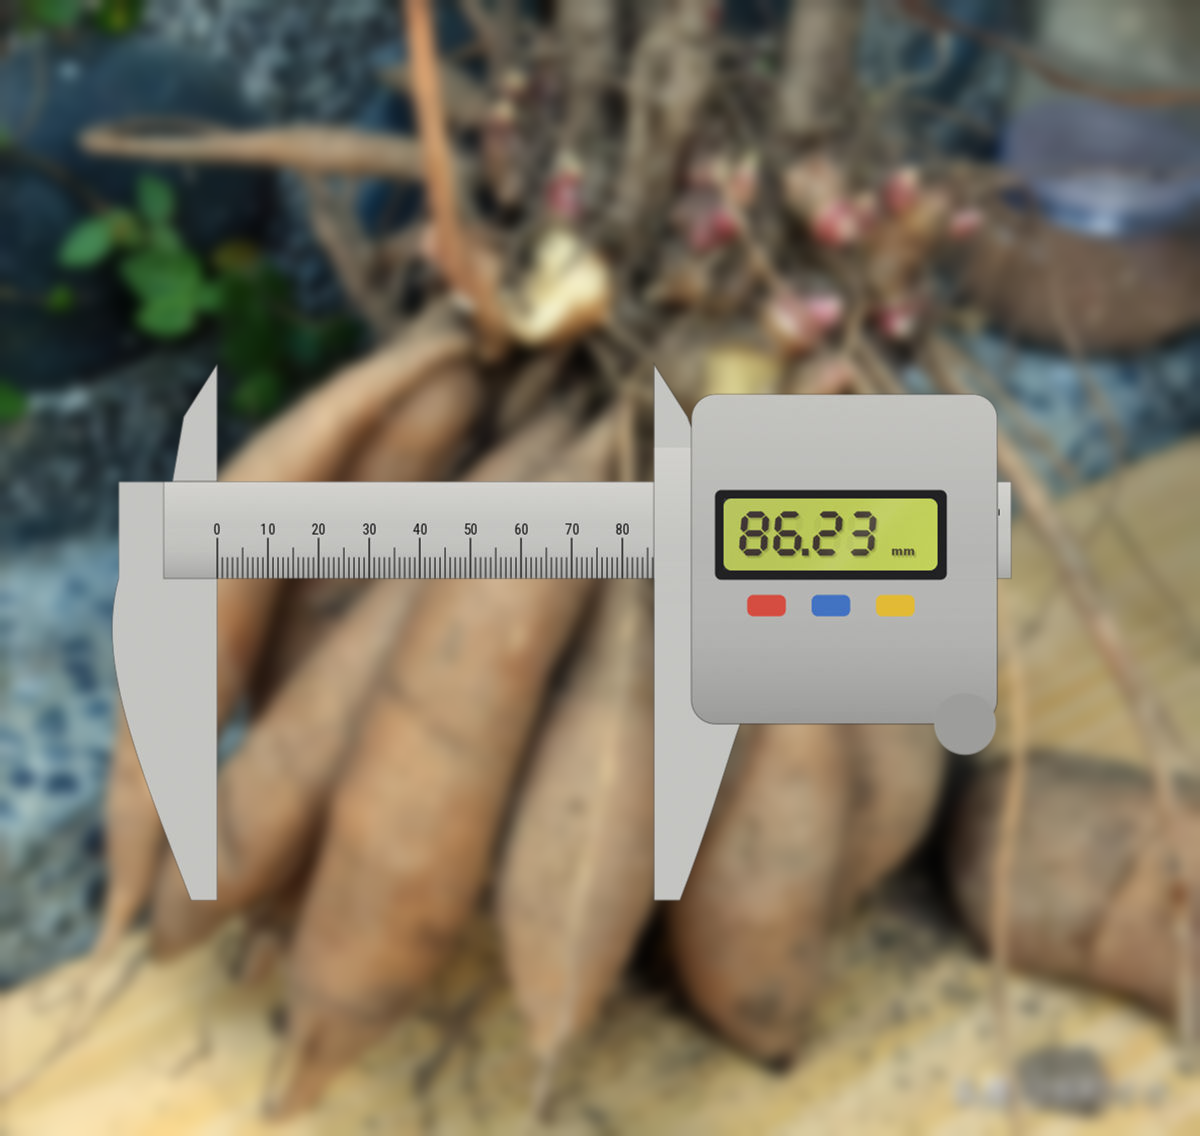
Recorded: 86.23 mm
